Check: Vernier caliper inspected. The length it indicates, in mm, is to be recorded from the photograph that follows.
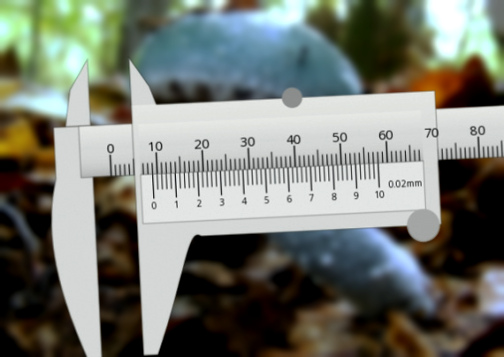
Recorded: 9.0 mm
